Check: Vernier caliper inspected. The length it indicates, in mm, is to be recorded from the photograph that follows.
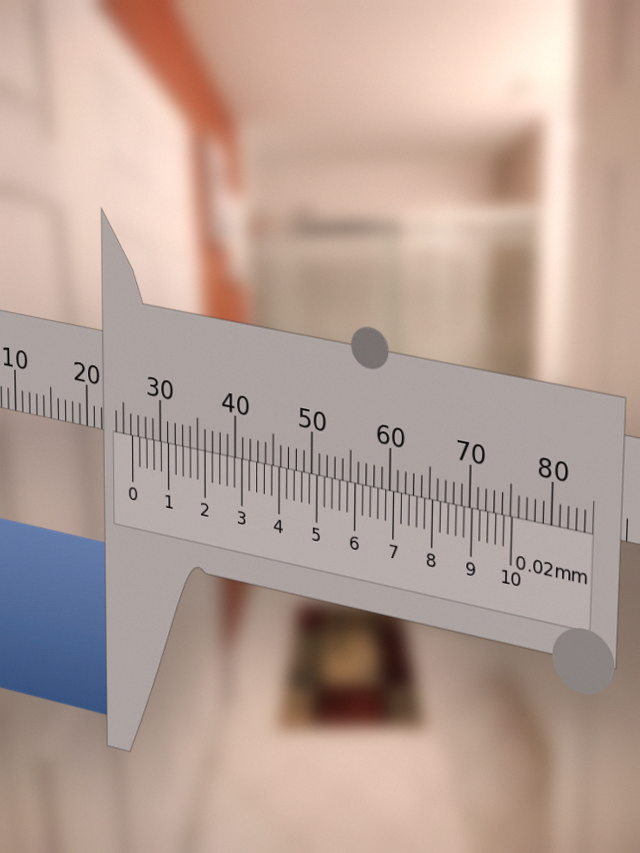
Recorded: 26.2 mm
